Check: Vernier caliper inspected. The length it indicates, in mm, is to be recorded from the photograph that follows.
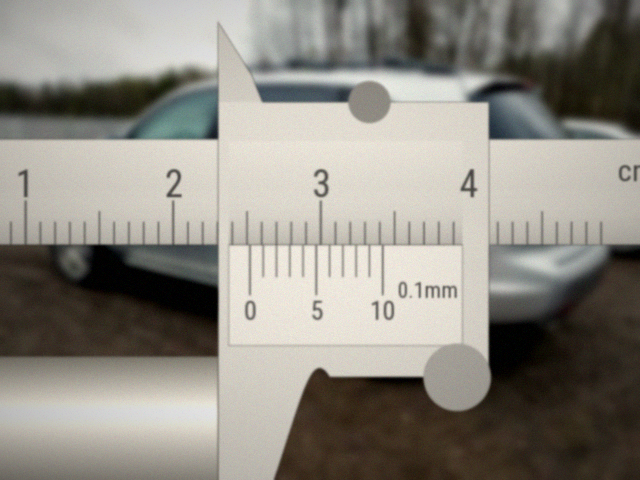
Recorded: 25.2 mm
